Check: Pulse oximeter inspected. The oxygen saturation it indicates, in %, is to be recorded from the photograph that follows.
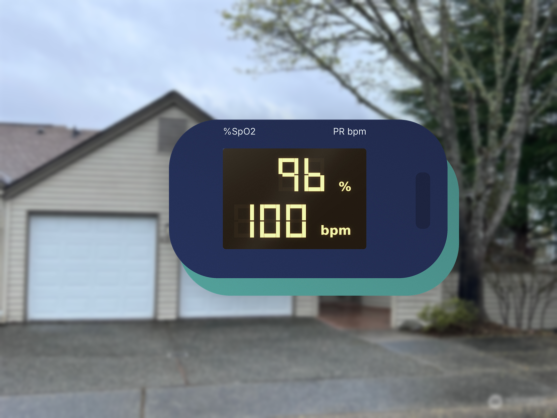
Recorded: 96 %
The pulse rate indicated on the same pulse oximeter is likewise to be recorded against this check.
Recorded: 100 bpm
